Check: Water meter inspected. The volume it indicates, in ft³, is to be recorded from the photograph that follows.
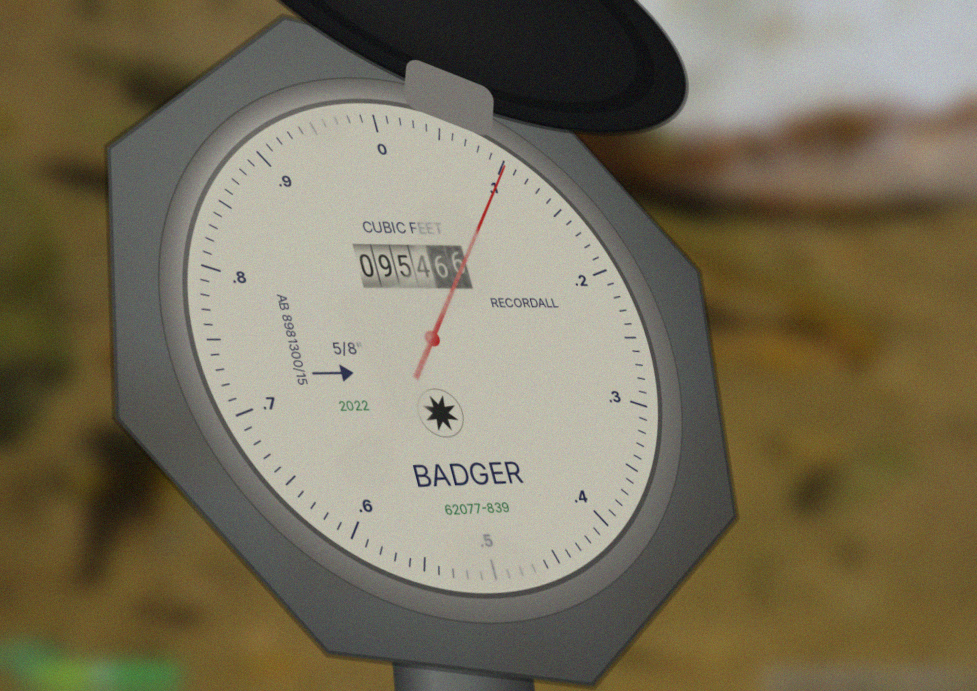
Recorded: 95466.10 ft³
